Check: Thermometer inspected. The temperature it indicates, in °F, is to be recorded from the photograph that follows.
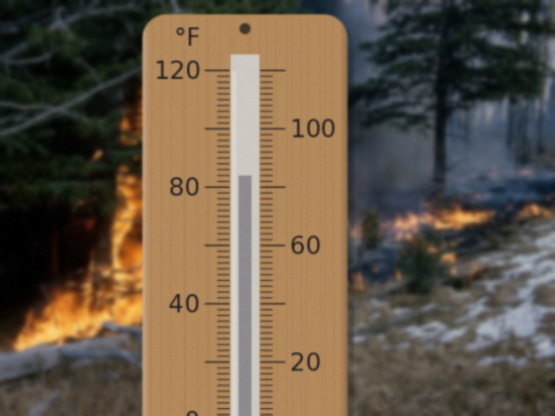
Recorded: 84 °F
